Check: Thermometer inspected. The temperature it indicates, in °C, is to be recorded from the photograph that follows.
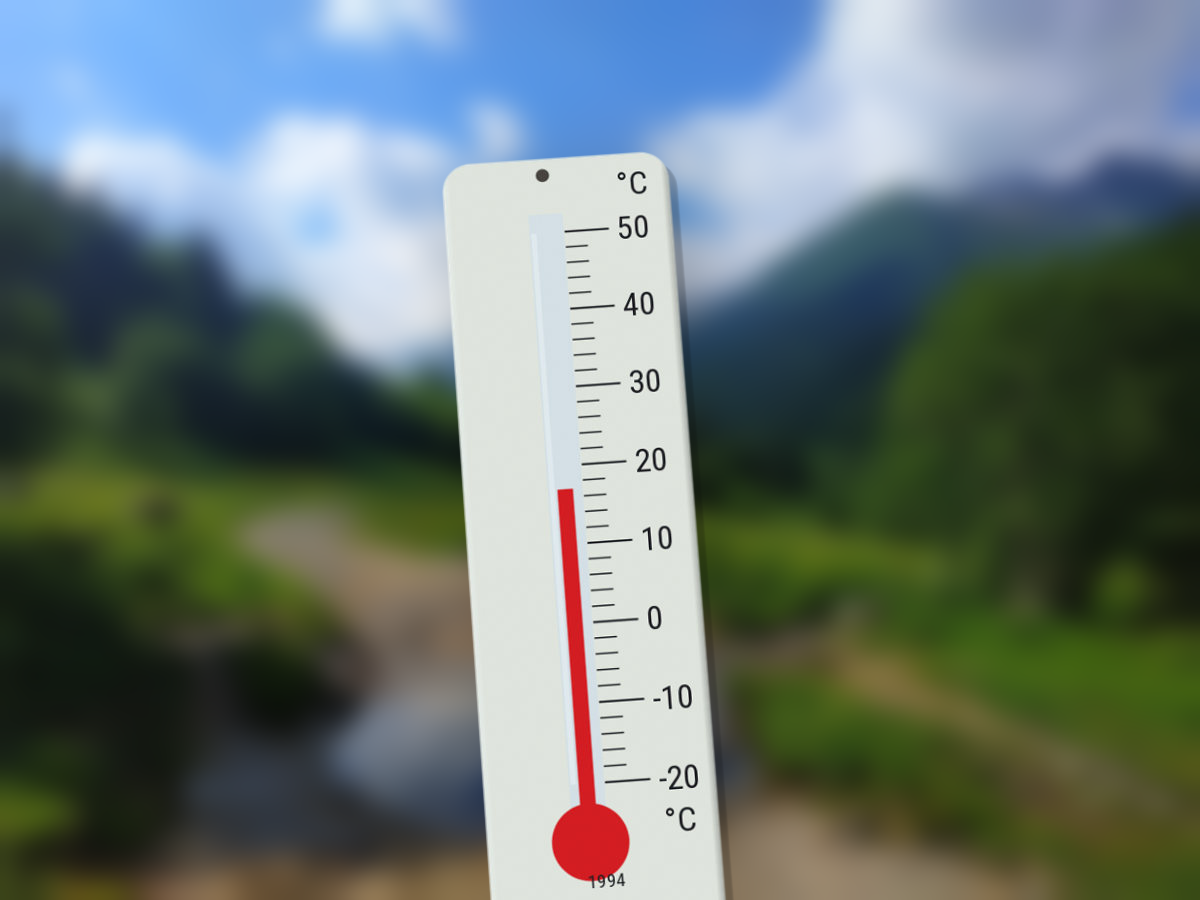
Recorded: 17 °C
